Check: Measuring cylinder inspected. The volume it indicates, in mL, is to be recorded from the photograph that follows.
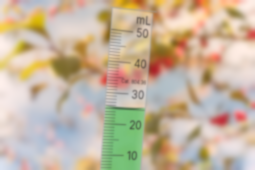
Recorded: 25 mL
